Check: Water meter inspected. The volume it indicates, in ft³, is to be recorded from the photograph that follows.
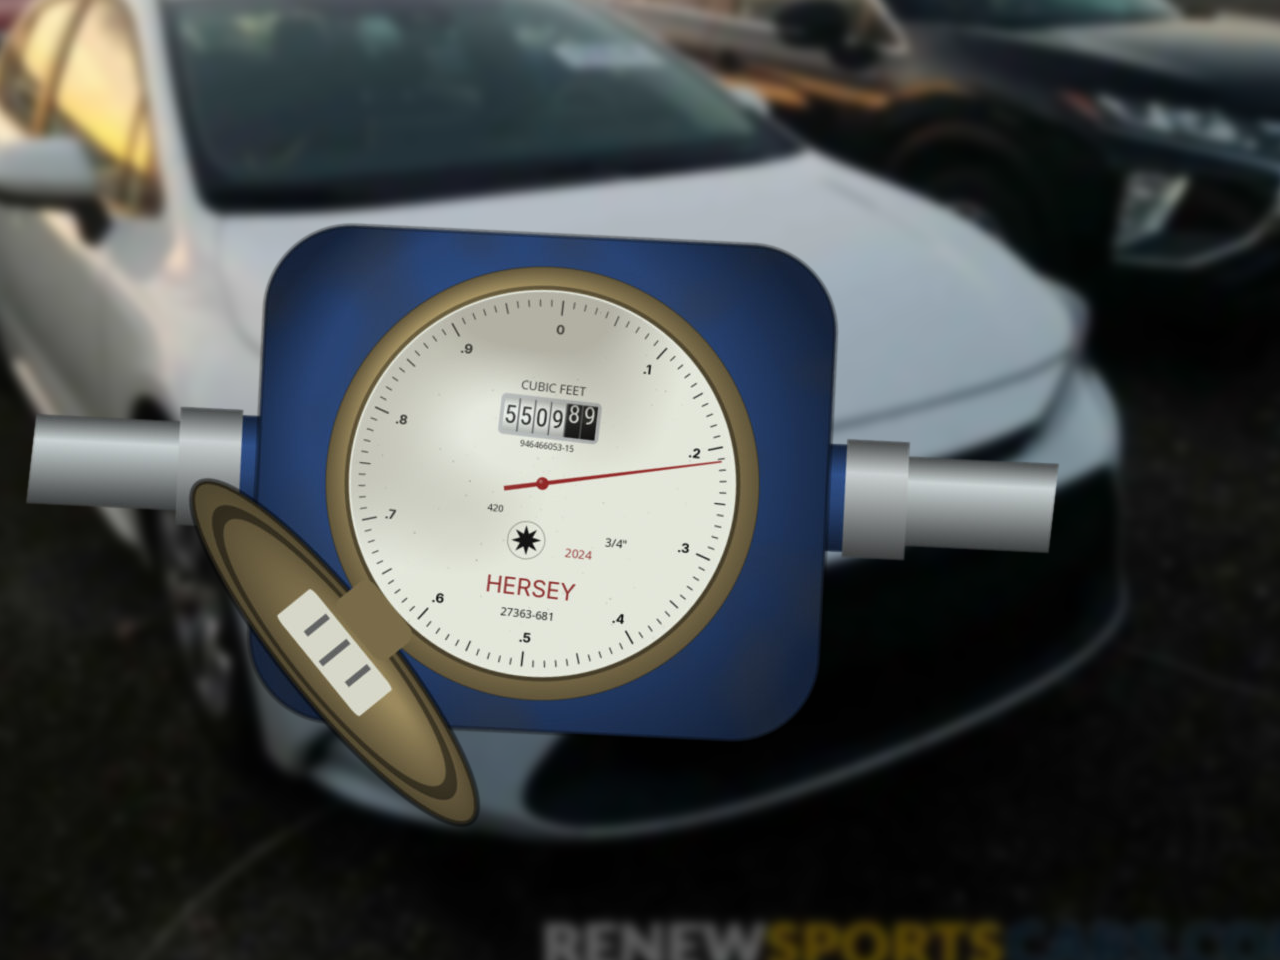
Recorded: 550989.21 ft³
